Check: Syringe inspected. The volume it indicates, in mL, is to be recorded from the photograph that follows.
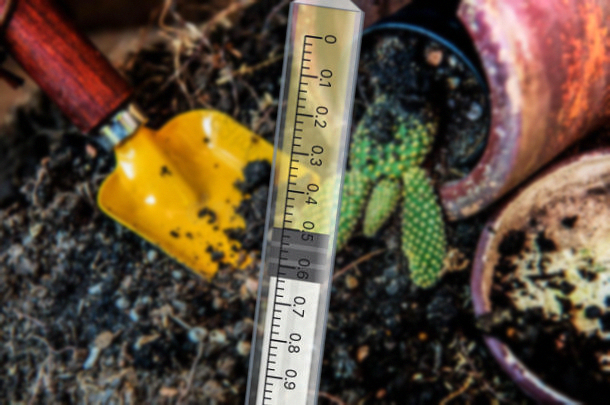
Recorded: 0.5 mL
